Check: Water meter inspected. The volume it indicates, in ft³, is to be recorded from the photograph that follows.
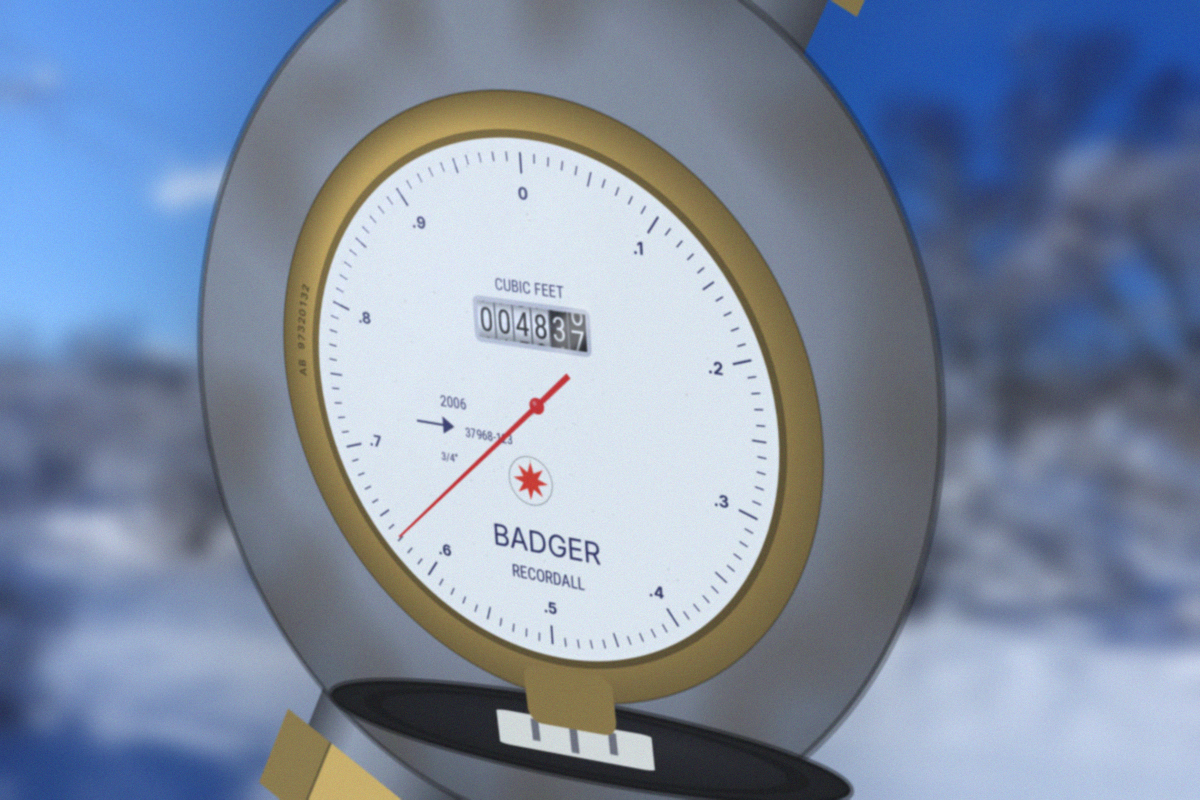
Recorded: 4836.63 ft³
